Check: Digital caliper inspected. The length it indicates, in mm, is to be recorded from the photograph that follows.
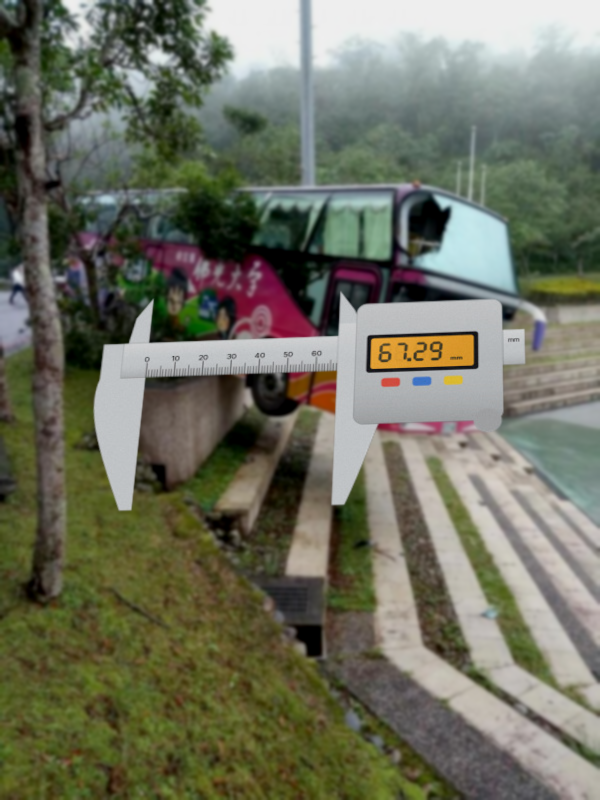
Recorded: 67.29 mm
